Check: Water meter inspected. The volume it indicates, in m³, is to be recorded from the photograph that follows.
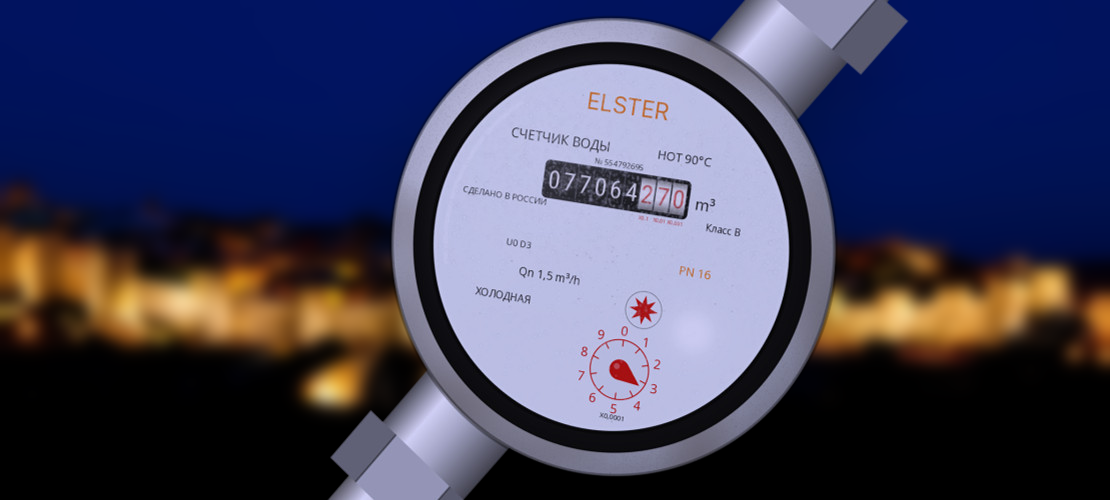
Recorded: 77064.2703 m³
